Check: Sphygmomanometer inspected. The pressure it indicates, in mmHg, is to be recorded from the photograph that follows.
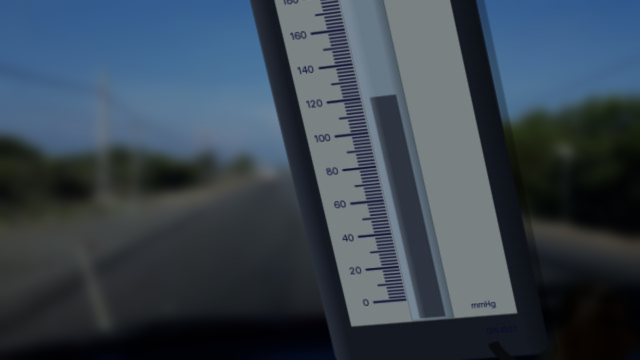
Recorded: 120 mmHg
